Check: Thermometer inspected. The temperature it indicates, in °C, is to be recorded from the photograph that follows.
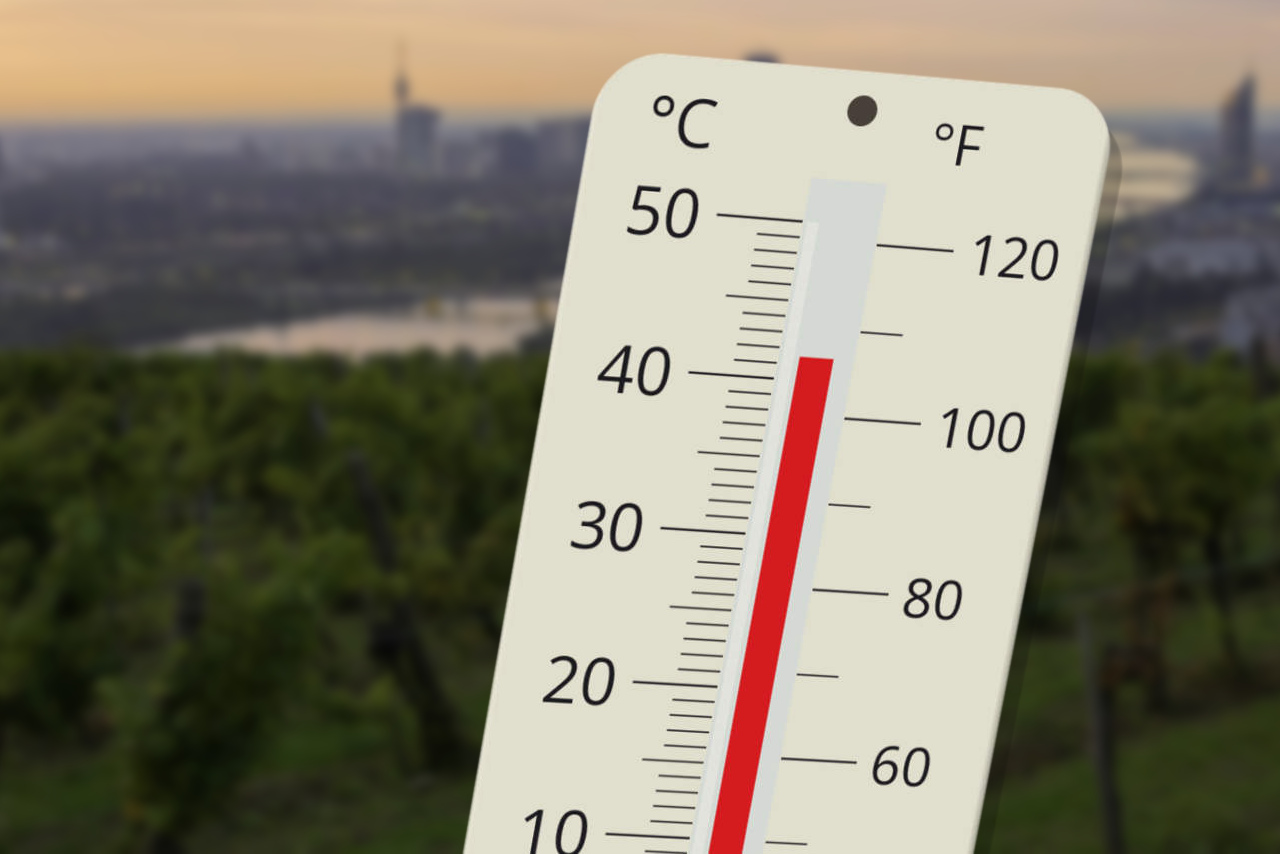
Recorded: 41.5 °C
